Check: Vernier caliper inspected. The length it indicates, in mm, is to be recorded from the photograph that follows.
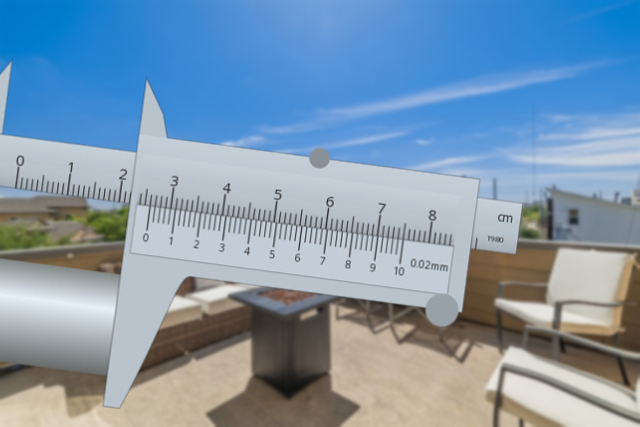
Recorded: 26.0 mm
